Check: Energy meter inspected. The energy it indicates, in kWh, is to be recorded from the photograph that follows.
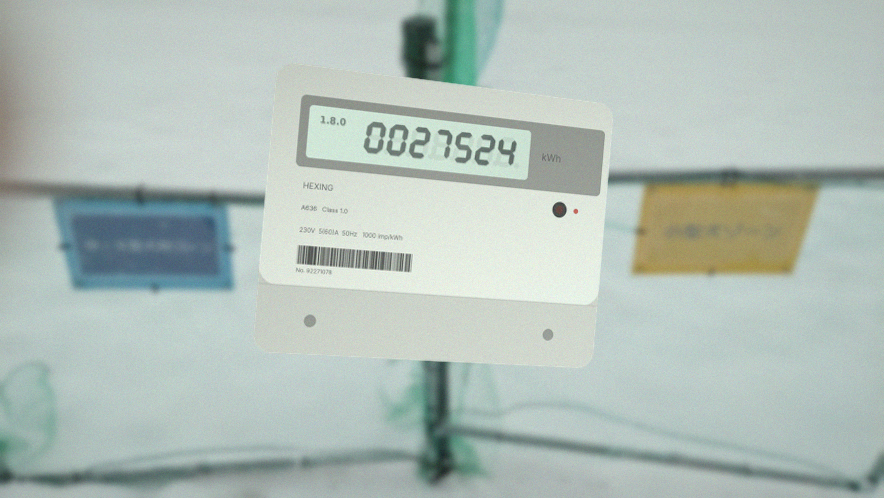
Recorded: 27524 kWh
